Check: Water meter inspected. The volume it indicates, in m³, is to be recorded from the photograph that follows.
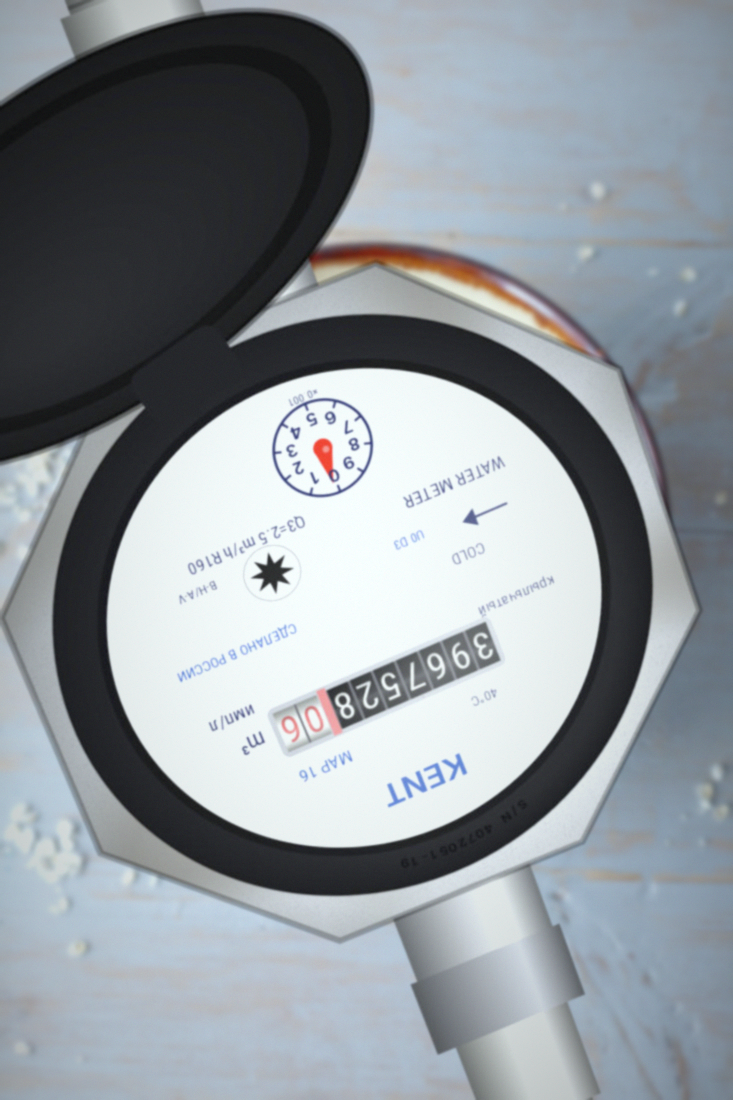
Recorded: 3967528.060 m³
